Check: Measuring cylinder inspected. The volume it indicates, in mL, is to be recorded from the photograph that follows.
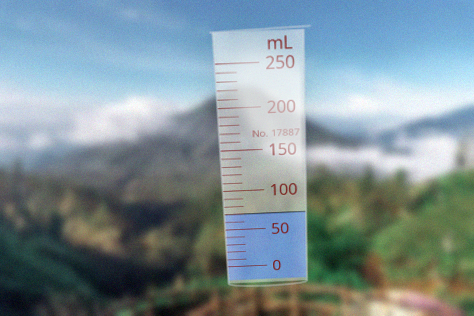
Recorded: 70 mL
